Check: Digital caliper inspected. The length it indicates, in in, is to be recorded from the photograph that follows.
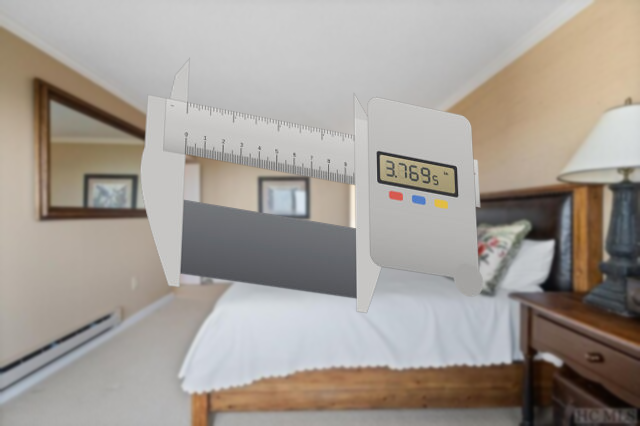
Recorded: 3.7695 in
